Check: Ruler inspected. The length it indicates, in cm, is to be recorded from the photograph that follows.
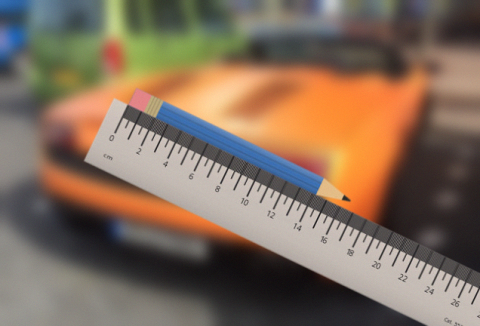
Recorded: 16.5 cm
